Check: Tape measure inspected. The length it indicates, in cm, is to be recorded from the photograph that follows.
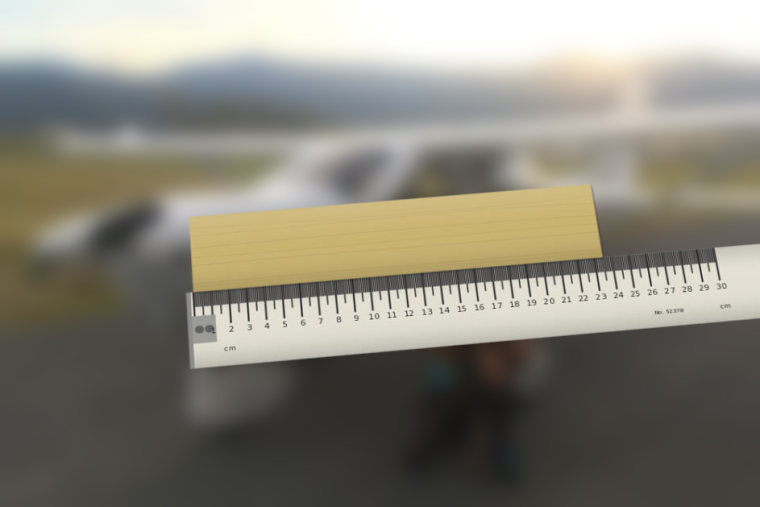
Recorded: 23.5 cm
